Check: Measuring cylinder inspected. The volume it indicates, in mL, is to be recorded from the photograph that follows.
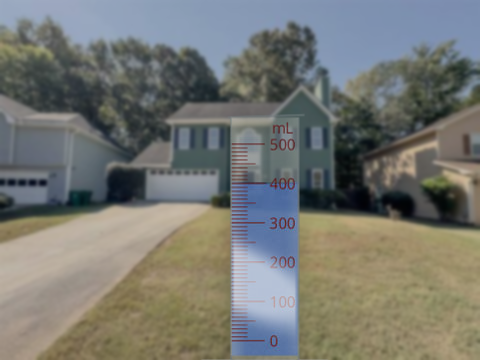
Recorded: 400 mL
